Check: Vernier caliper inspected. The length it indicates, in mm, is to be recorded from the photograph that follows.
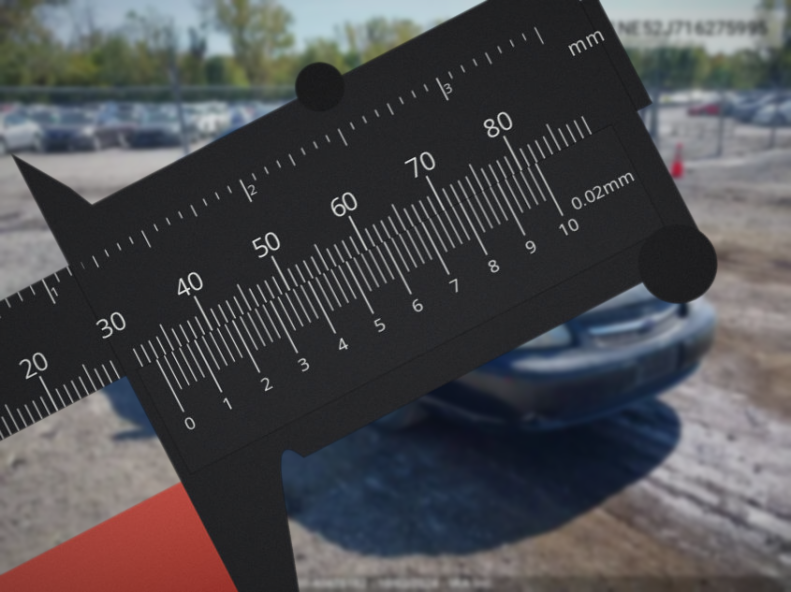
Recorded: 32.8 mm
